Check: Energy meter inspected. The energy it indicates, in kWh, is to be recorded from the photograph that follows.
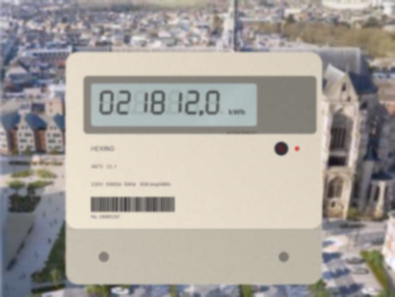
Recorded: 21812.0 kWh
